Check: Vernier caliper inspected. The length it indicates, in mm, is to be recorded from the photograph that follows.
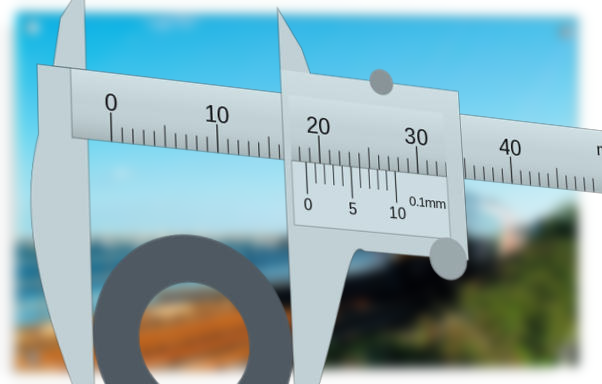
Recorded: 18.6 mm
